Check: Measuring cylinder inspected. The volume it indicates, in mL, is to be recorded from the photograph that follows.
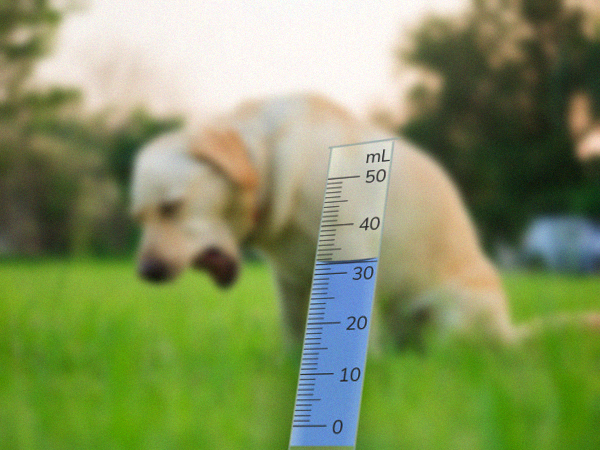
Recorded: 32 mL
